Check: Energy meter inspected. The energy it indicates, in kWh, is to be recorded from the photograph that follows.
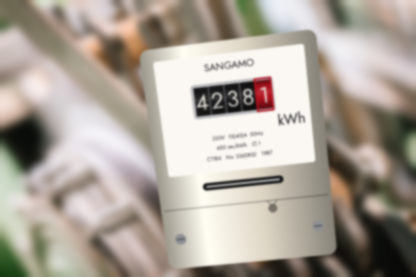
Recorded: 4238.1 kWh
